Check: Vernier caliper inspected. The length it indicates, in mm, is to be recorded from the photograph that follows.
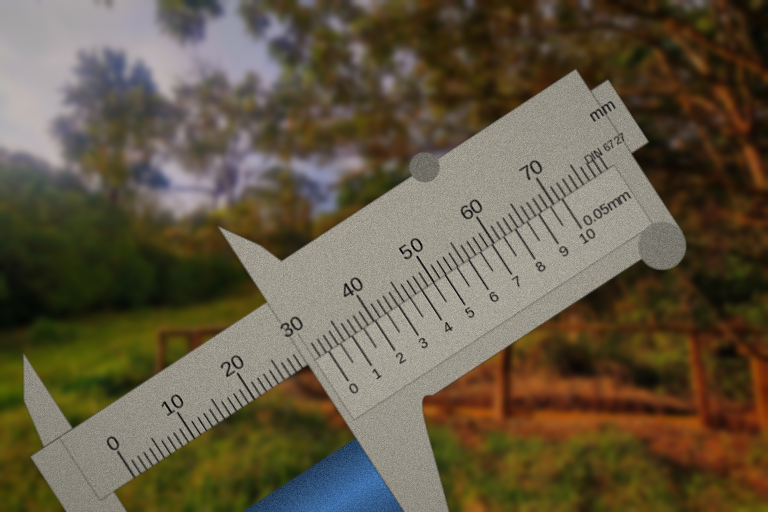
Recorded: 32.4 mm
